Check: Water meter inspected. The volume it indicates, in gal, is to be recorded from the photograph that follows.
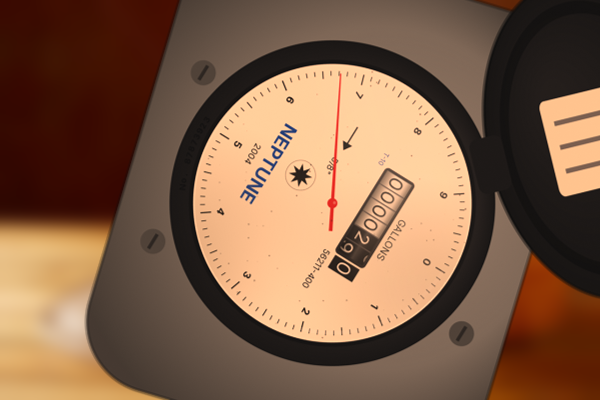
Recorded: 286.7 gal
